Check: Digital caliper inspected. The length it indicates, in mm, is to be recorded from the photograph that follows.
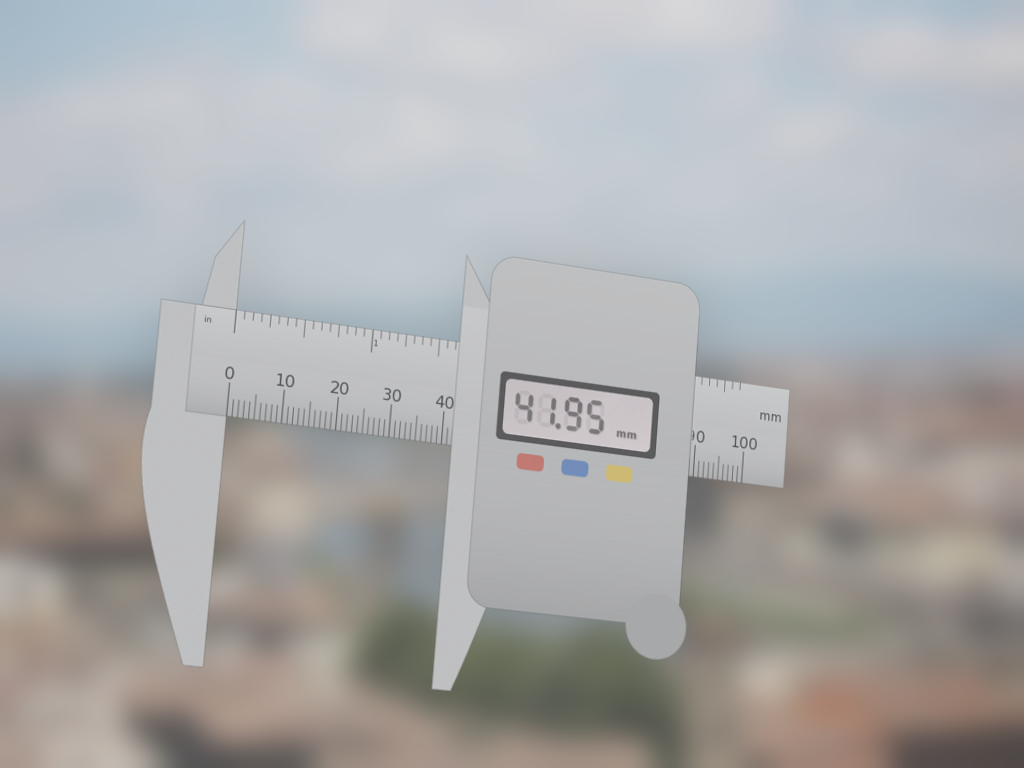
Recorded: 41.95 mm
